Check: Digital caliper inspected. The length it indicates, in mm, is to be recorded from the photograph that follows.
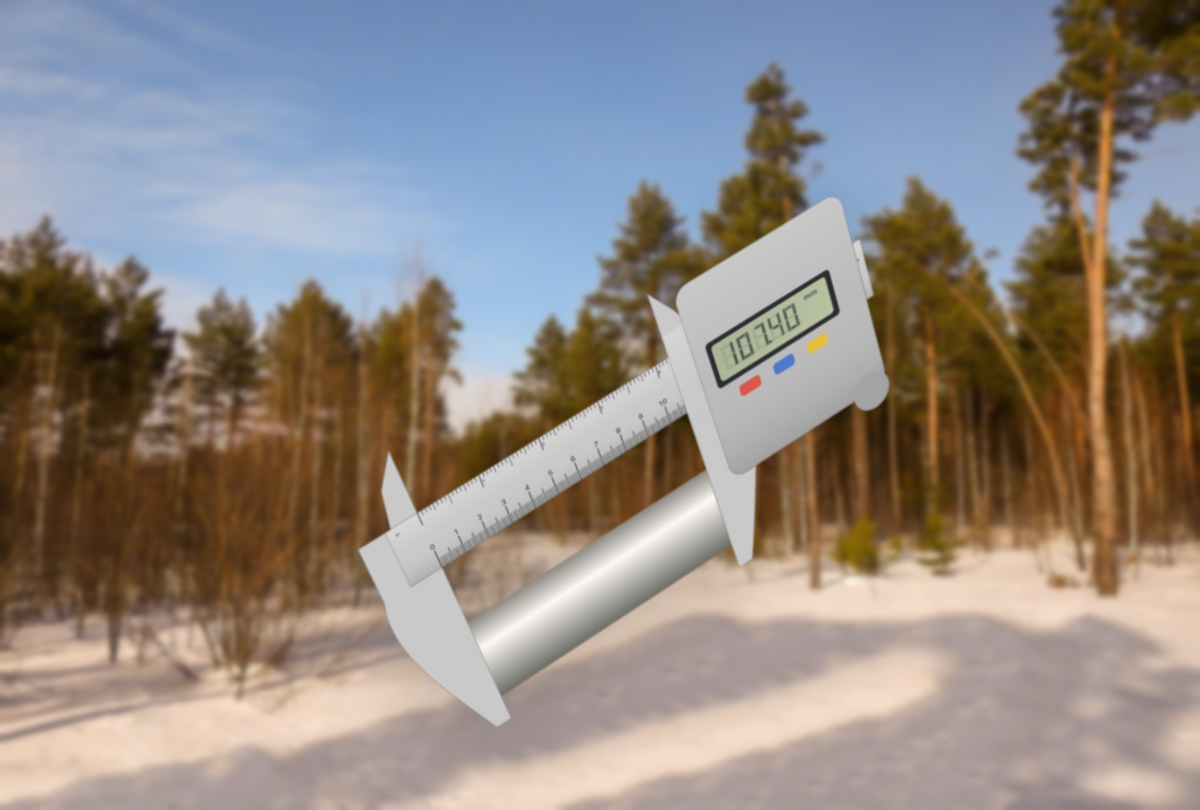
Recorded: 107.40 mm
